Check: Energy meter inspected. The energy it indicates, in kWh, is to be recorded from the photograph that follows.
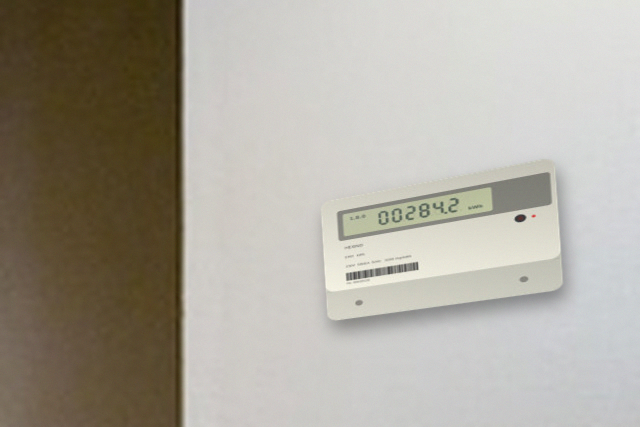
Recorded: 284.2 kWh
